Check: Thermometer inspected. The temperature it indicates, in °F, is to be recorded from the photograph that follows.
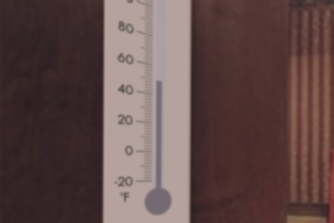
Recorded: 50 °F
